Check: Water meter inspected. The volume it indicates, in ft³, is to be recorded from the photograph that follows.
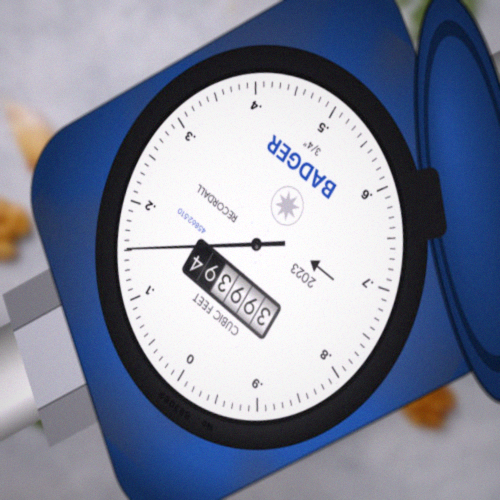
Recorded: 399394.15 ft³
